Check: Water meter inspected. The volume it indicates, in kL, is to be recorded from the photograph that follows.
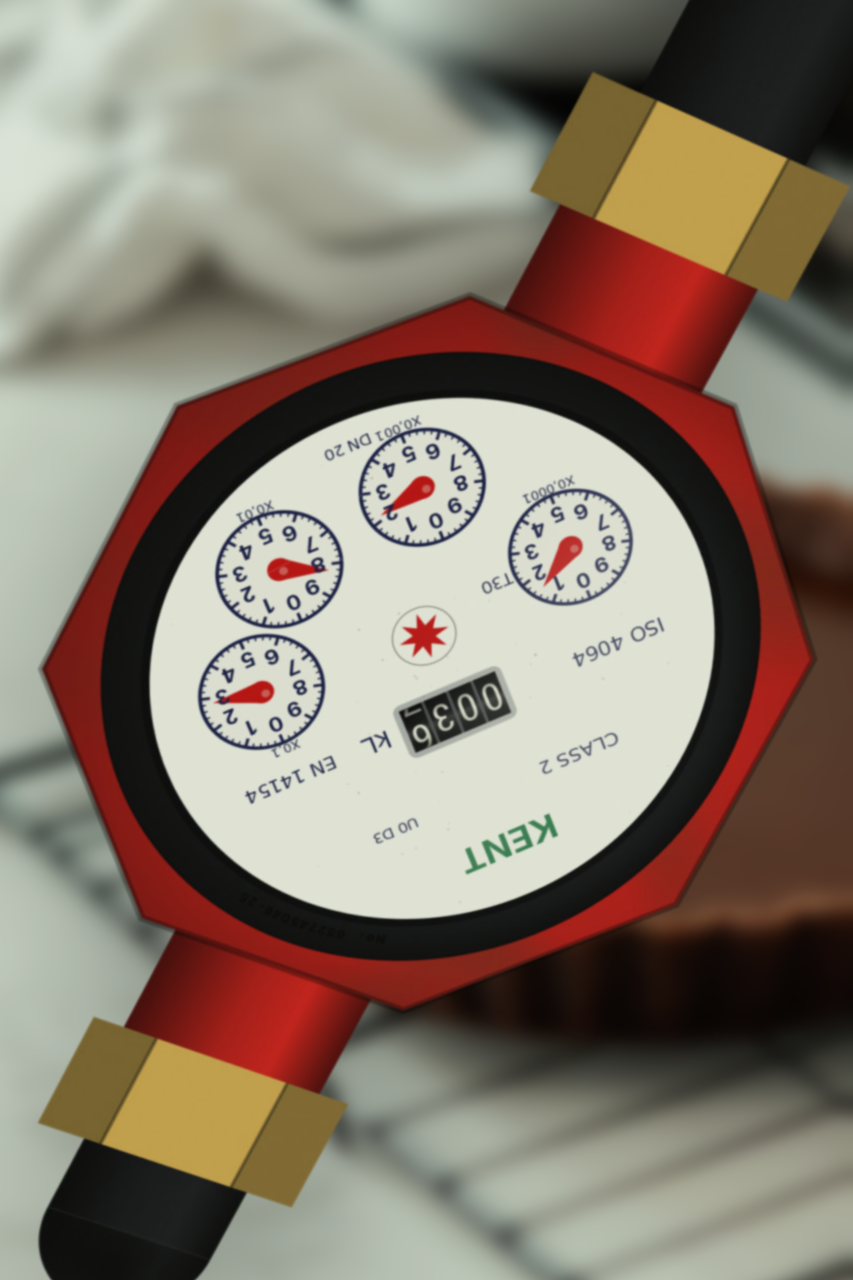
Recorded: 36.2821 kL
